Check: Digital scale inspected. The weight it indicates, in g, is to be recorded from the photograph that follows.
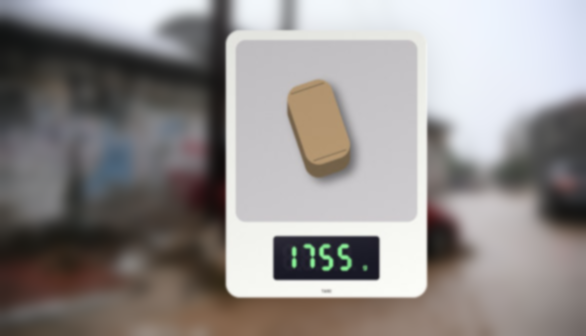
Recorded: 1755 g
